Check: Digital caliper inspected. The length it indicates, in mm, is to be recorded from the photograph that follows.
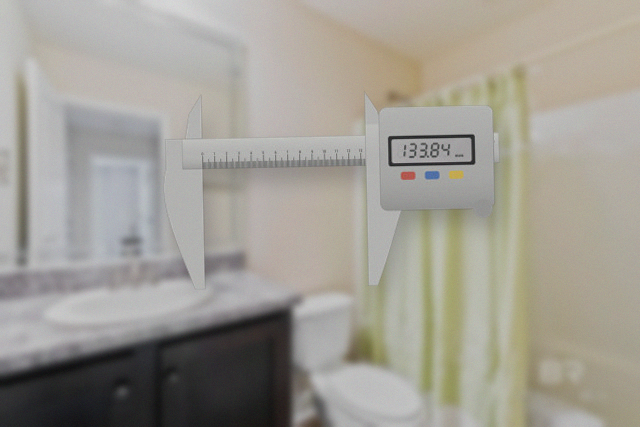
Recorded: 133.84 mm
